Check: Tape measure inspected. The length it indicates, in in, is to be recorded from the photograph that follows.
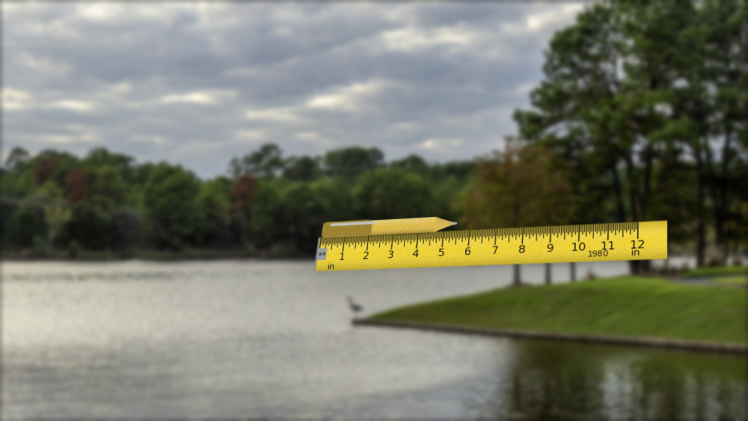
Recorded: 5.5 in
